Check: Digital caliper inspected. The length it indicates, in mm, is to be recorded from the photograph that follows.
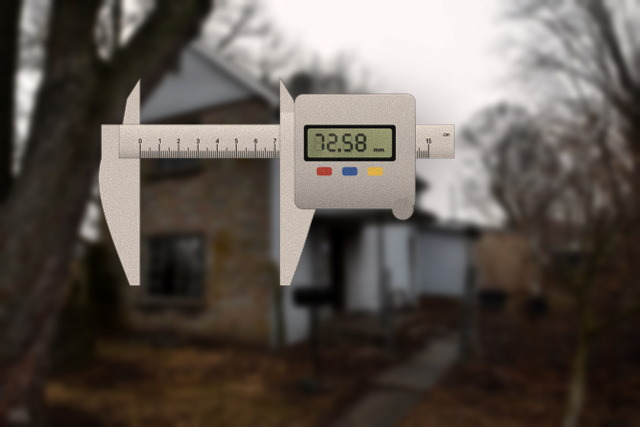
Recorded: 72.58 mm
